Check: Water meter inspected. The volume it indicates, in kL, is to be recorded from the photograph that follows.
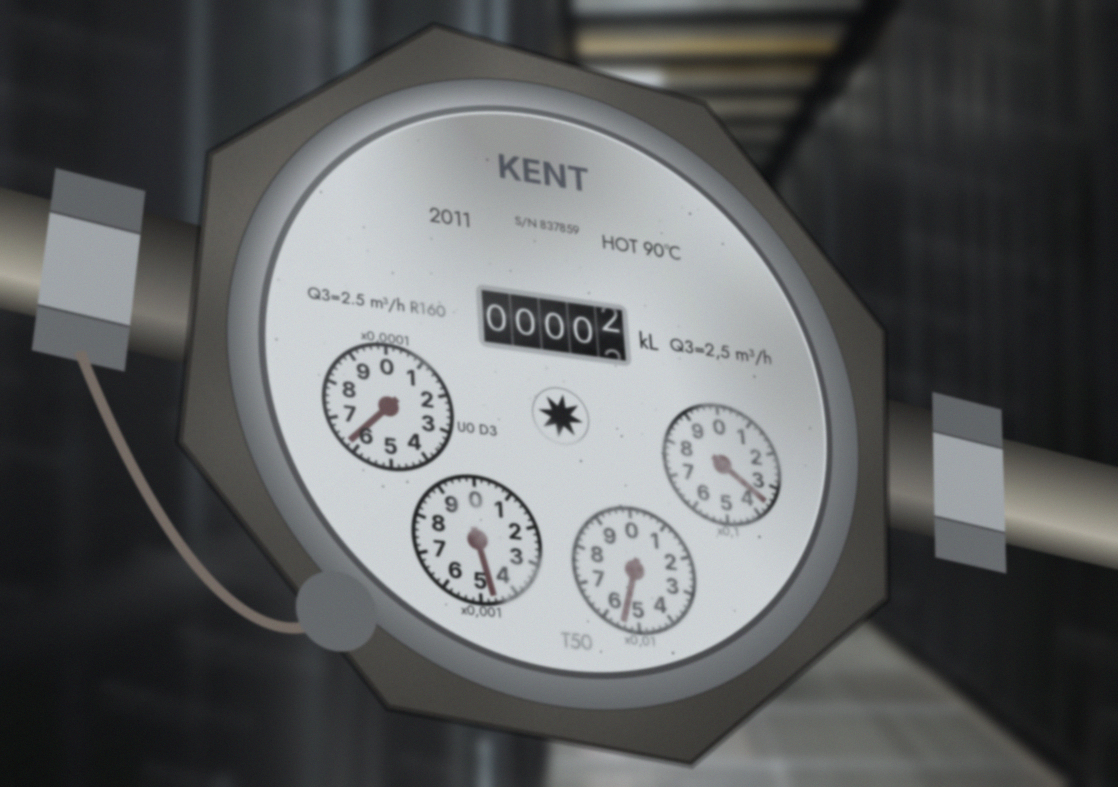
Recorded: 2.3546 kL
